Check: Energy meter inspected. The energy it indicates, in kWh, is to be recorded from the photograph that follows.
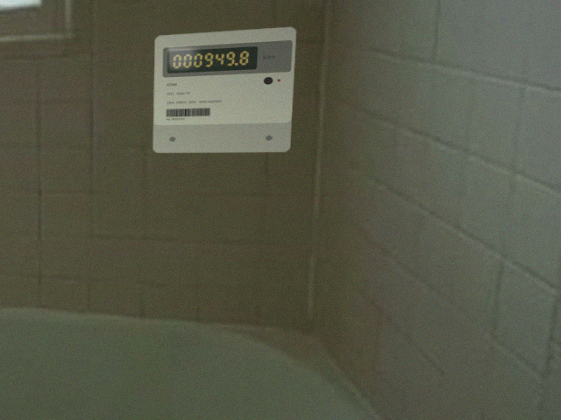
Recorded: 949.8 kWh
